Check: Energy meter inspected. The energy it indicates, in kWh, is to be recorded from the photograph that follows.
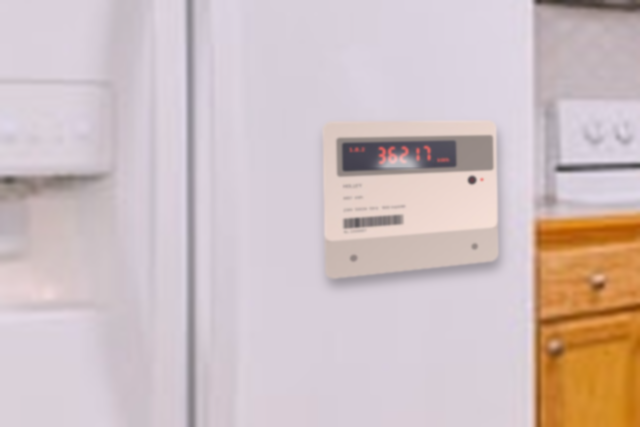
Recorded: 36217 kWh
